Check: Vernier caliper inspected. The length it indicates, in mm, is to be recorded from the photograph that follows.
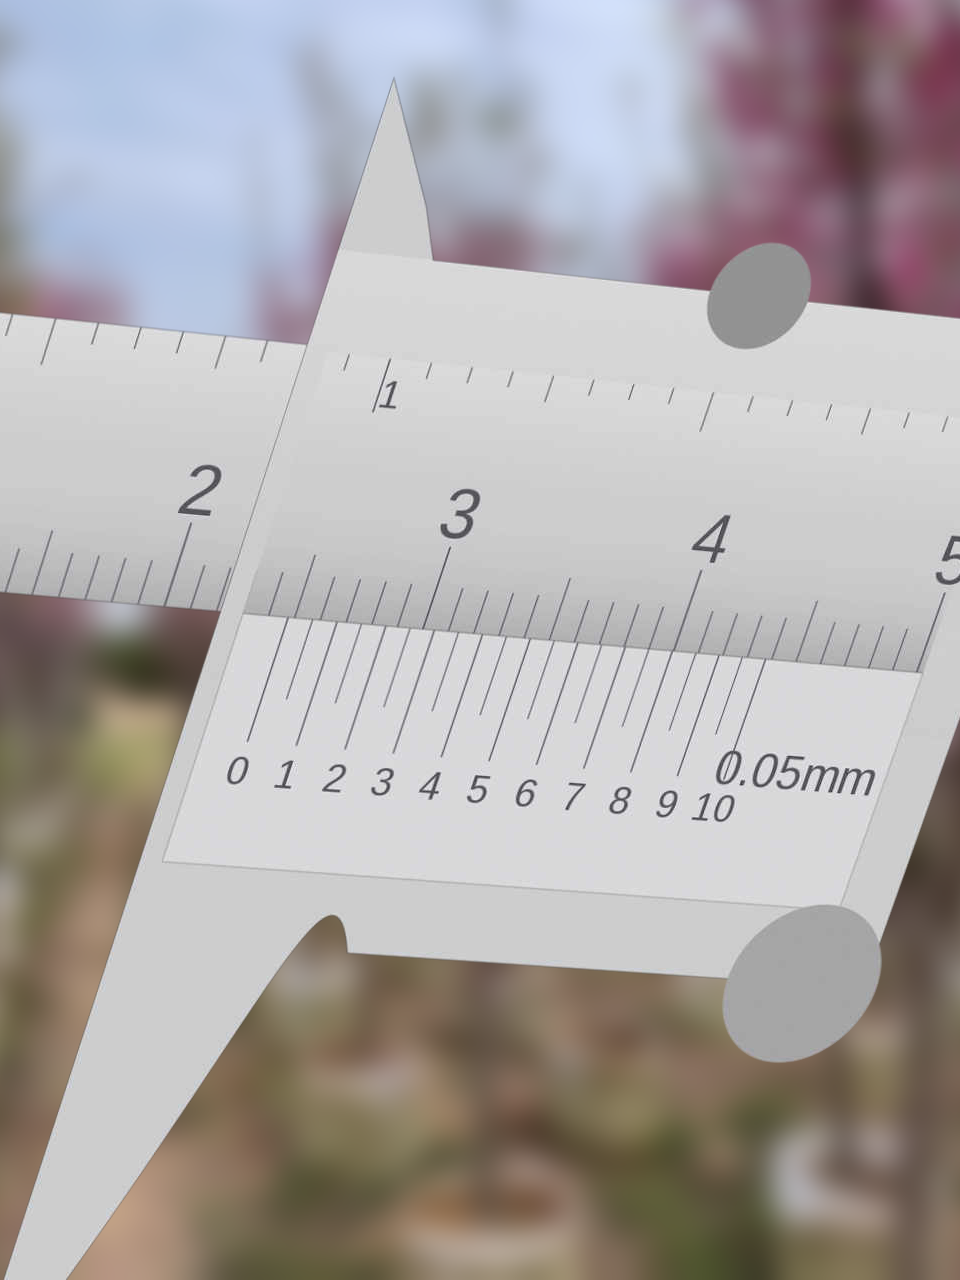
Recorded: 24.75 mm
